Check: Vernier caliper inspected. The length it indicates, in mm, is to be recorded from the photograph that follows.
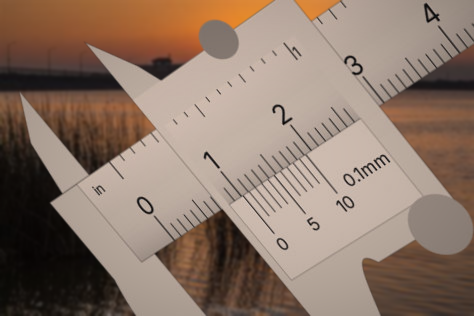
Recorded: 10.2 mm
